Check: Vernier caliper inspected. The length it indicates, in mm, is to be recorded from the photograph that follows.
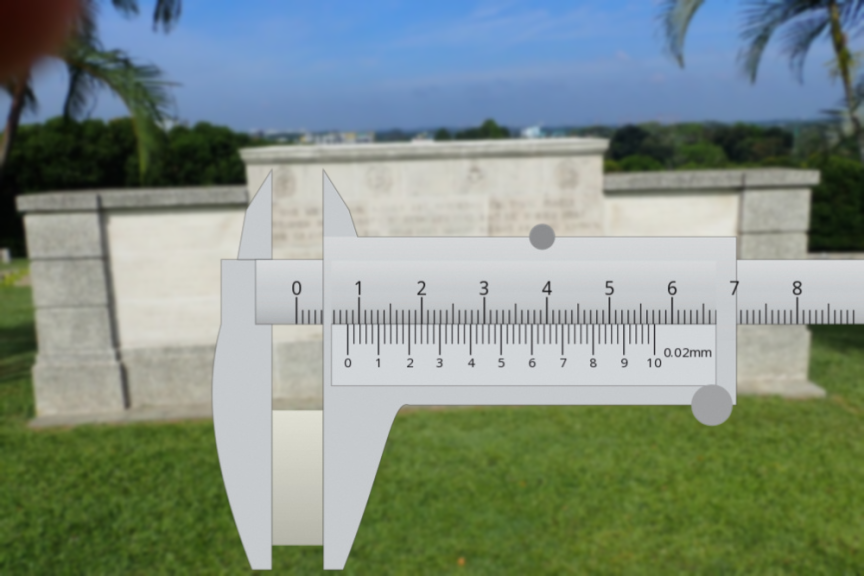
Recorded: 8.2 mm
